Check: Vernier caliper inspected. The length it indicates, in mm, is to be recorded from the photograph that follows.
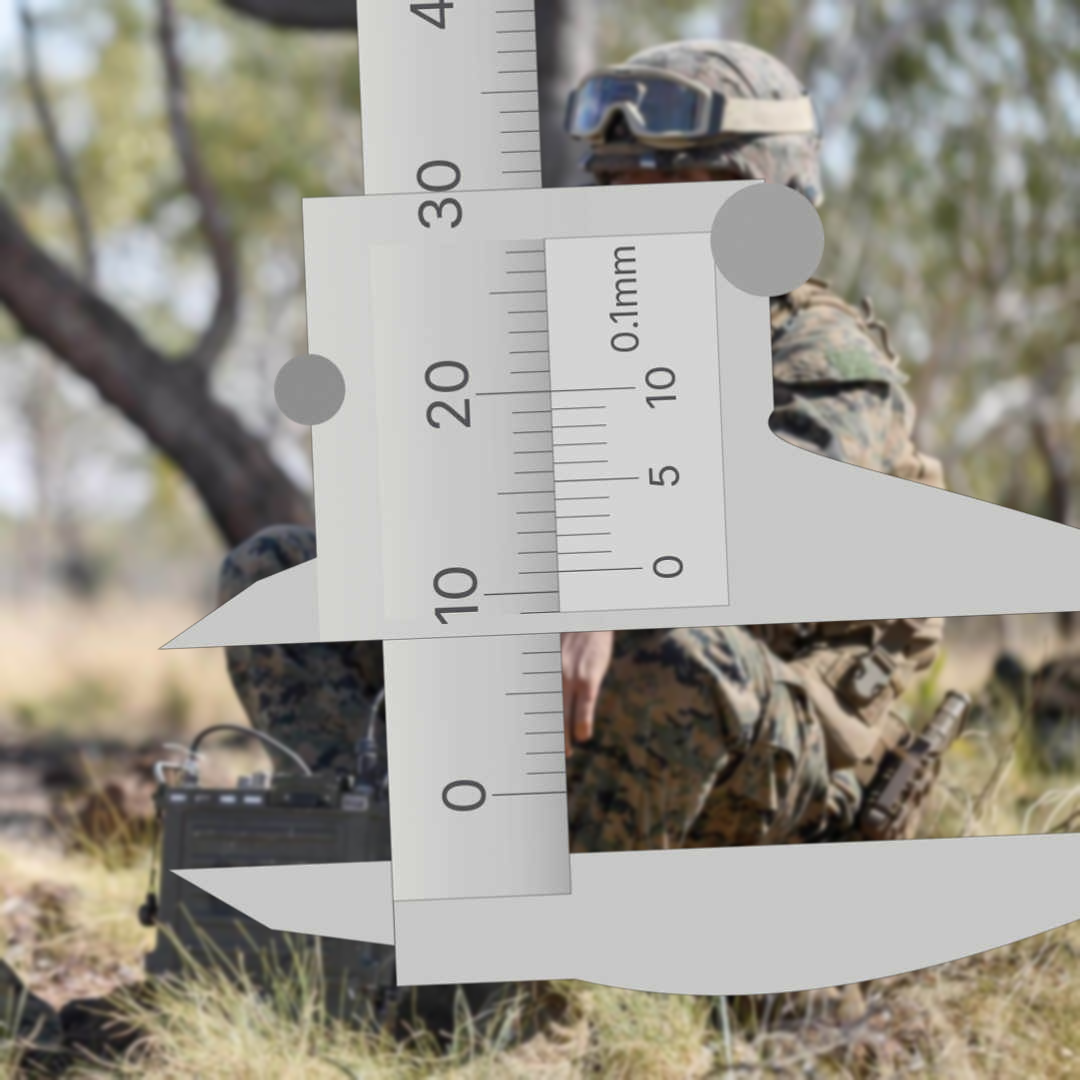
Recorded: 11.0 mm
